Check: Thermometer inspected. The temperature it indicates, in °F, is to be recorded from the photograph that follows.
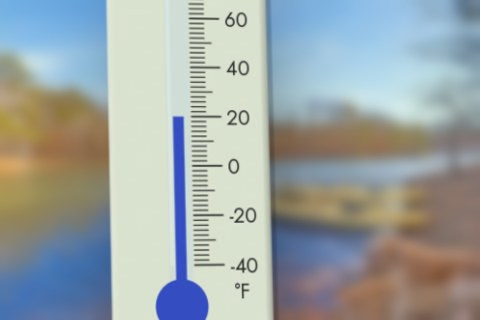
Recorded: 20 °F
